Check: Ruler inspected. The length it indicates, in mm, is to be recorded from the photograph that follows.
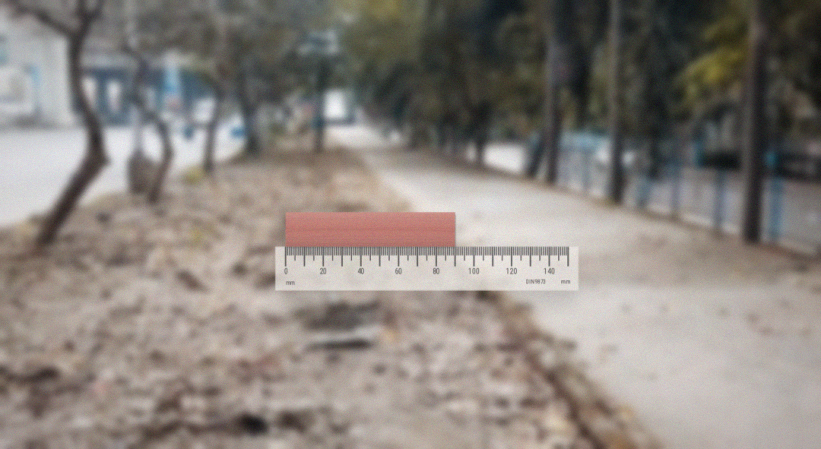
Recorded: 90 mm
